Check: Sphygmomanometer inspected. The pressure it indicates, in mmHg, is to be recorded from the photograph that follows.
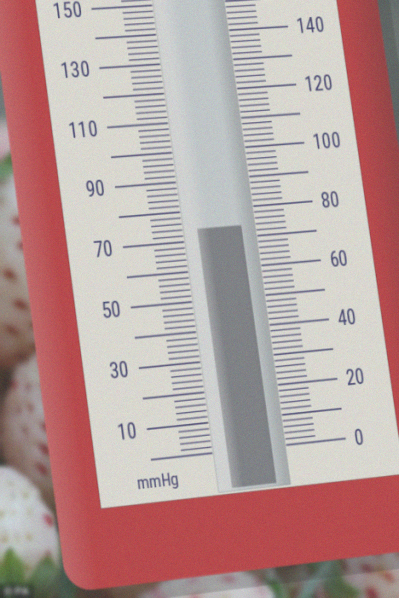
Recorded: 74 mmHg
